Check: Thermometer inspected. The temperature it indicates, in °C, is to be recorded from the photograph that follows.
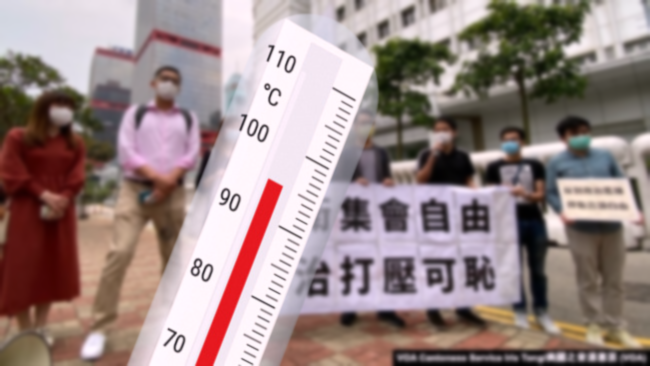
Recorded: 95 °C
